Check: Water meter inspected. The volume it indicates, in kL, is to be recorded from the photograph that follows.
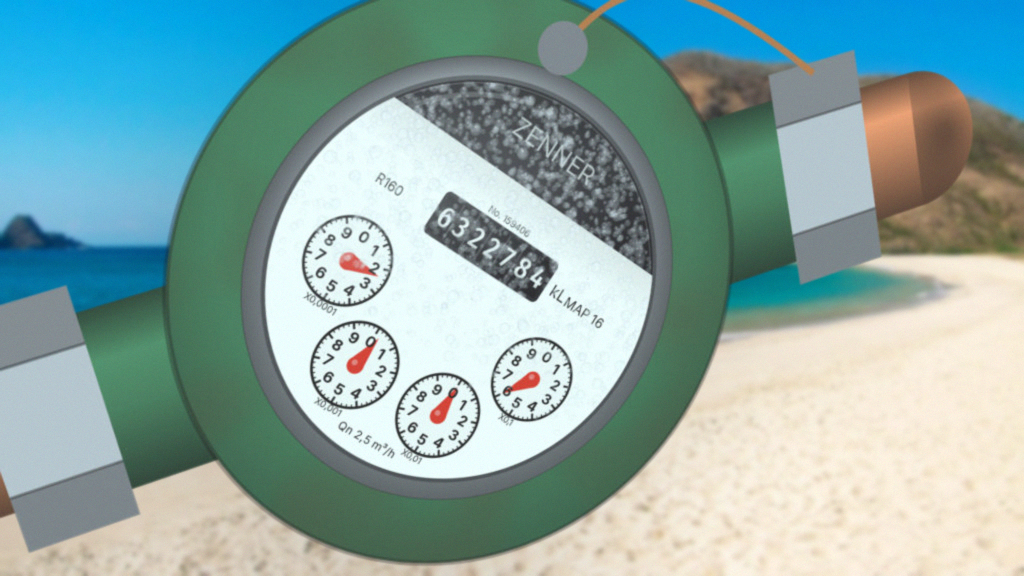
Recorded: 6322784.6002 kL
